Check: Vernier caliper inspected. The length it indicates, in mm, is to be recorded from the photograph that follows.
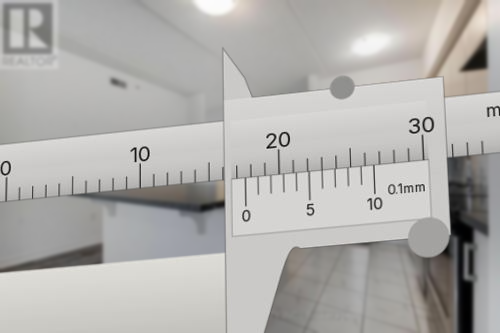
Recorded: 17.6 mm
